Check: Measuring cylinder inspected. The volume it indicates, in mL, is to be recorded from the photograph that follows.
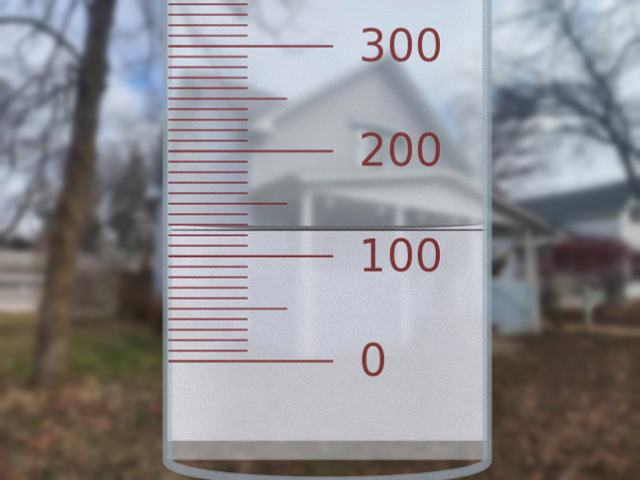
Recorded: 125 mL
